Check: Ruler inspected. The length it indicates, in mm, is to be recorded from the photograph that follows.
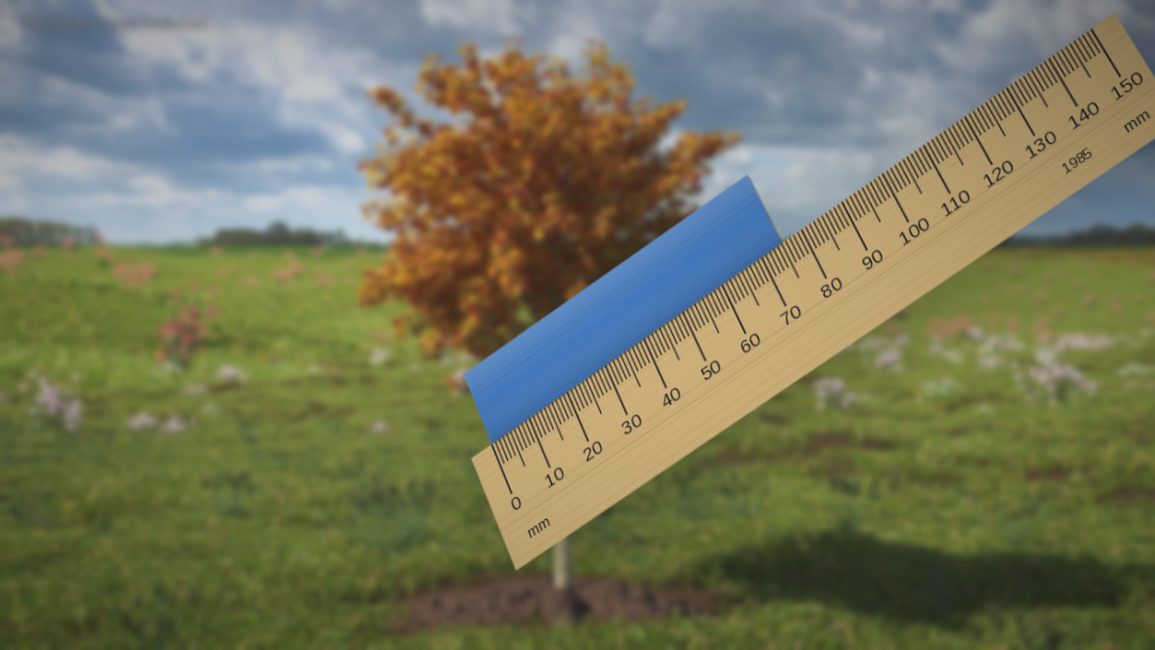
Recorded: 75 mm
